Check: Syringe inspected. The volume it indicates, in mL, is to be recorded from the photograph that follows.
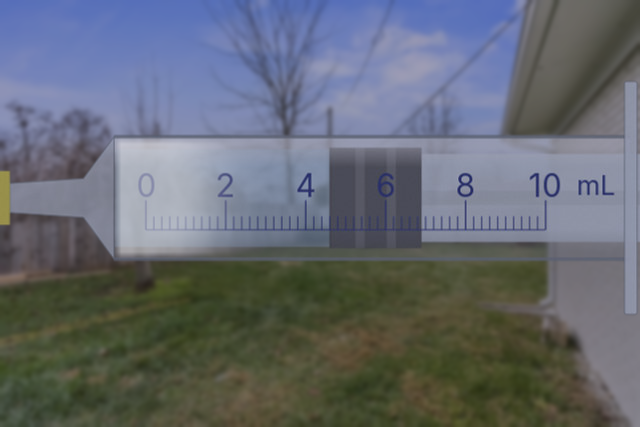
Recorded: 4.6 mL
